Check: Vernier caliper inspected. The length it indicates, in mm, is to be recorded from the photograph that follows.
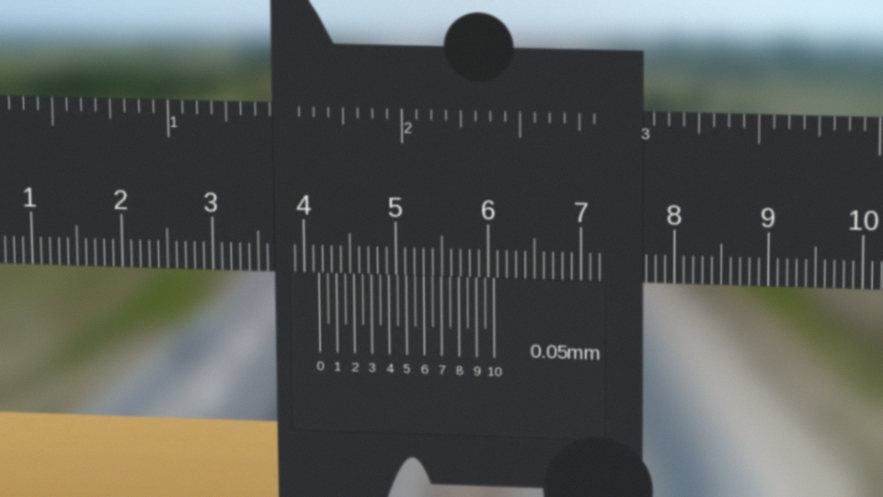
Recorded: 41.6 mm
